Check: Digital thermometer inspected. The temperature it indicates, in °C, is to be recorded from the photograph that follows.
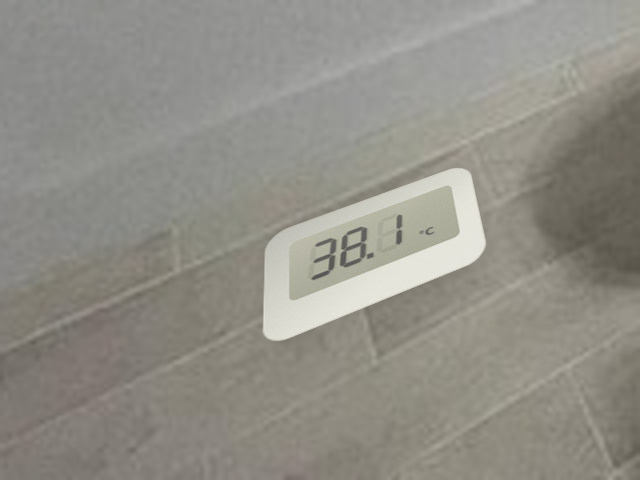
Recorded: 38.1 °C
